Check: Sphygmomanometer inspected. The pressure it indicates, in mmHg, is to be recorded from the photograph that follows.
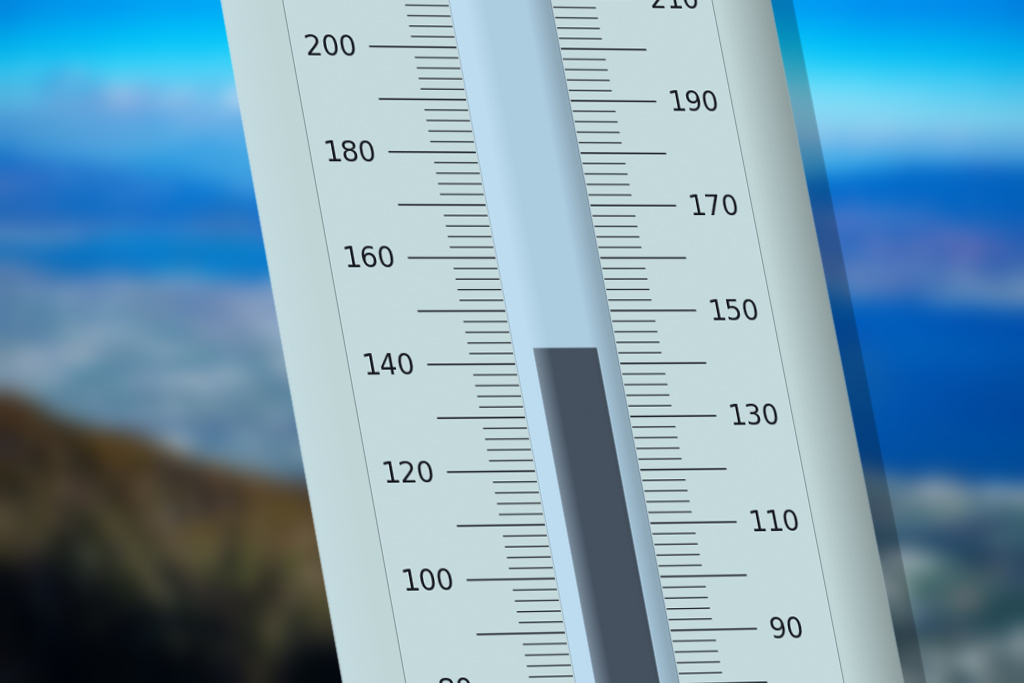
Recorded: 143 mmHg
